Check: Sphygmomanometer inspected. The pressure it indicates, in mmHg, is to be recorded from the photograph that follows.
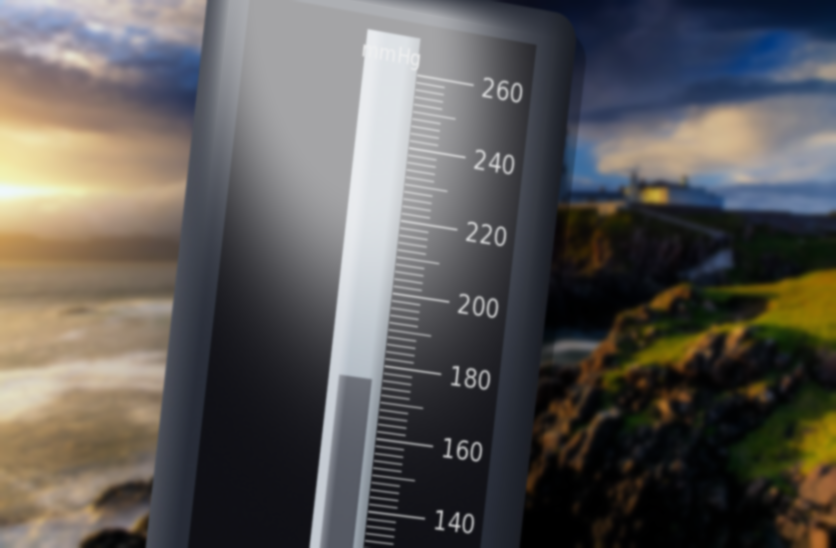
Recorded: 176 mmHg
